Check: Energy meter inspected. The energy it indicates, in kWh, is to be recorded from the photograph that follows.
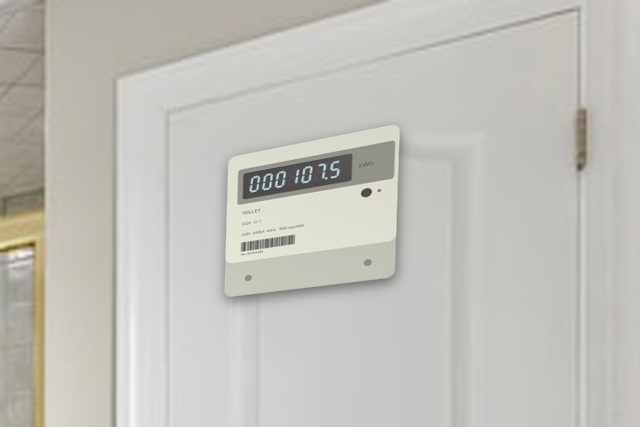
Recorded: 107.5 kWh
